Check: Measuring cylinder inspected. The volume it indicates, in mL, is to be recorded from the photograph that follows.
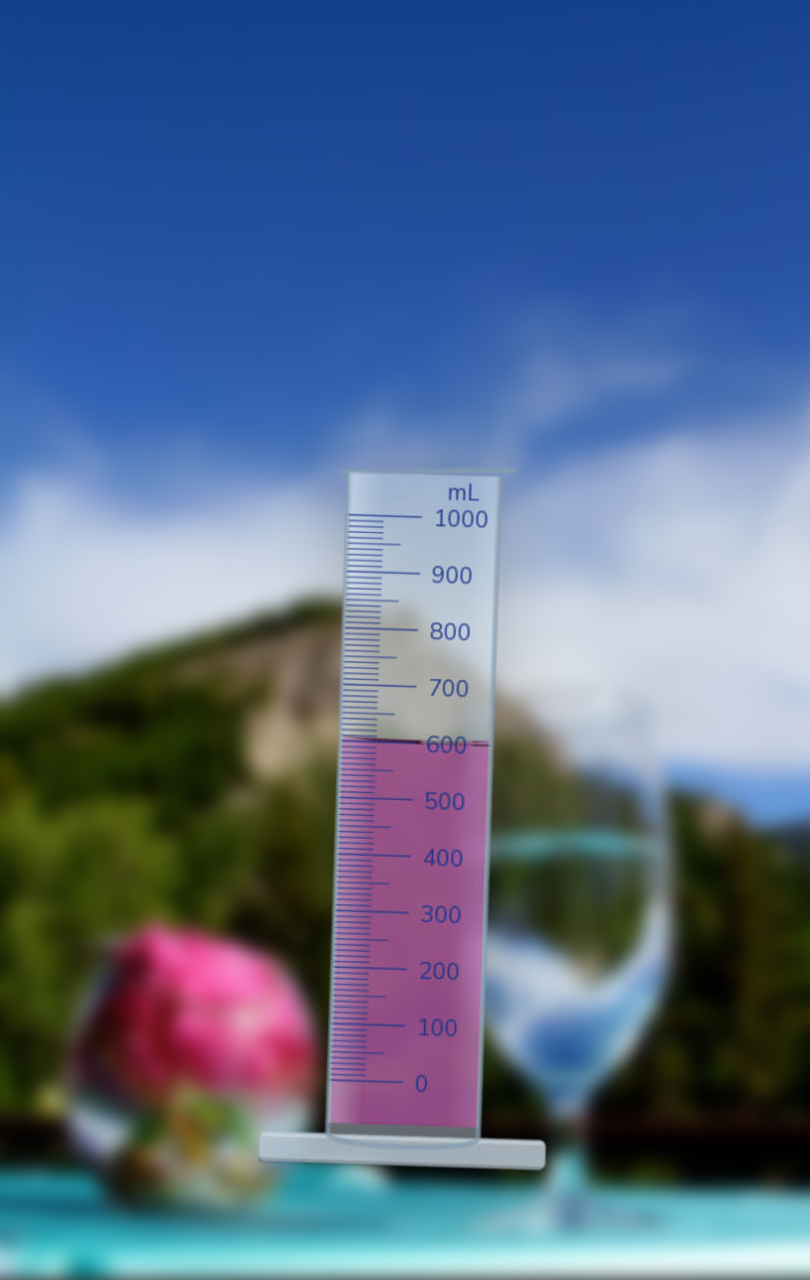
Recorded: 600 mL
